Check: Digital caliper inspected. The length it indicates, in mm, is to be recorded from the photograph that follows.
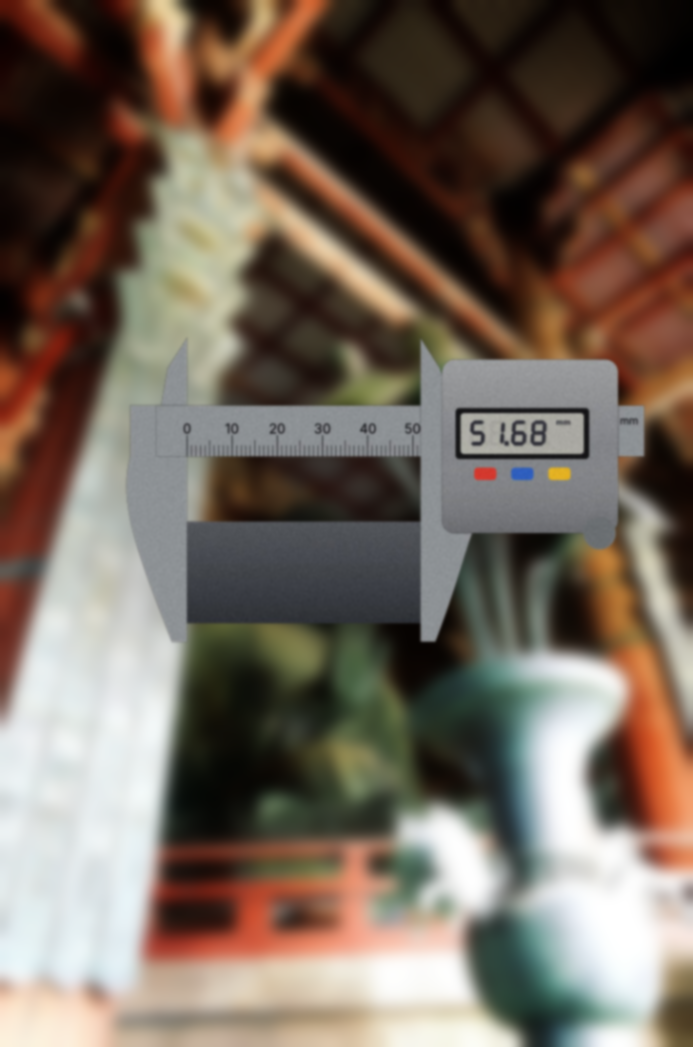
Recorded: 51.68 mm
